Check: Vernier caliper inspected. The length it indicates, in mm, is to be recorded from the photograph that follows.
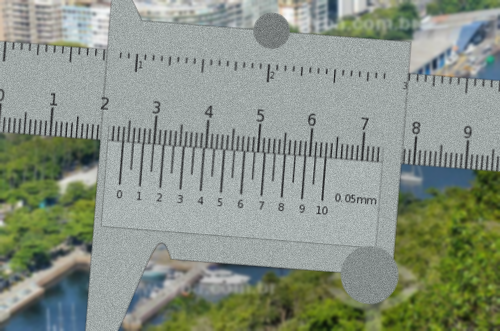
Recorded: 24.0 mm
